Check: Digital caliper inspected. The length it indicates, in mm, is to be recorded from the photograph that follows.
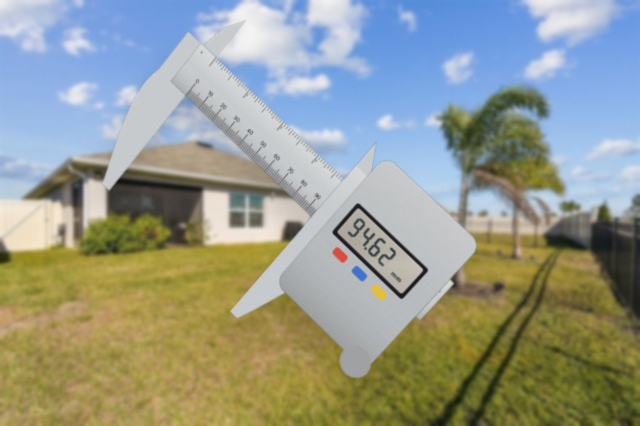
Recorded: 94.62 mm
